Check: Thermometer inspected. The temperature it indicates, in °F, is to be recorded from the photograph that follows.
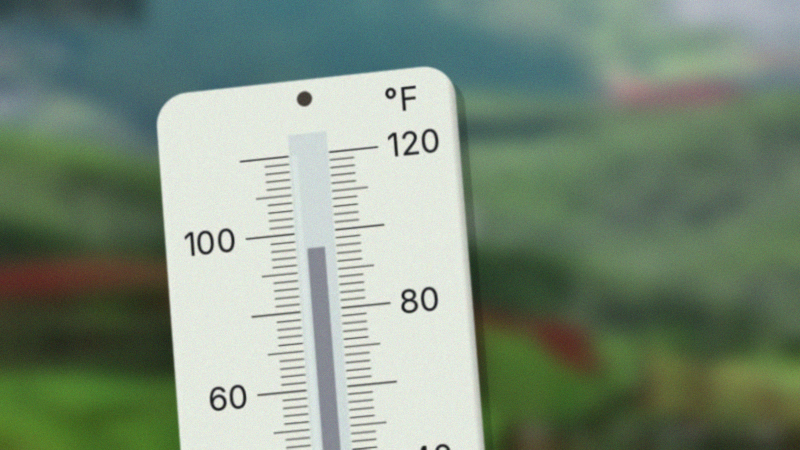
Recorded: 96 °F
